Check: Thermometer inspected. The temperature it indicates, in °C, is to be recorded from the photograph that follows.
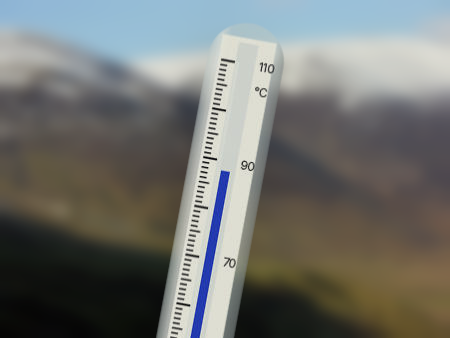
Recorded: 88 °C
